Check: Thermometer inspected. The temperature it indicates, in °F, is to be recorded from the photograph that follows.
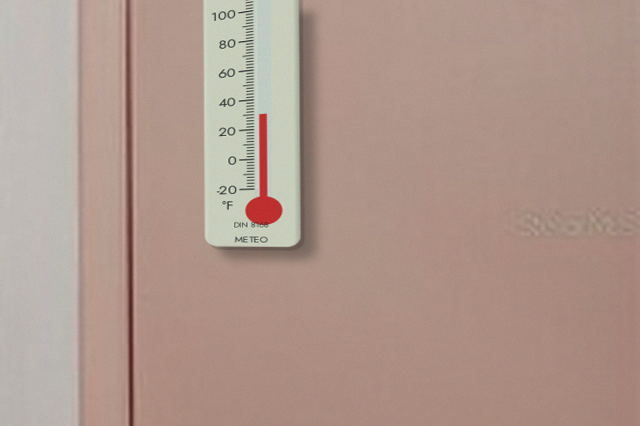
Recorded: 30 °F
